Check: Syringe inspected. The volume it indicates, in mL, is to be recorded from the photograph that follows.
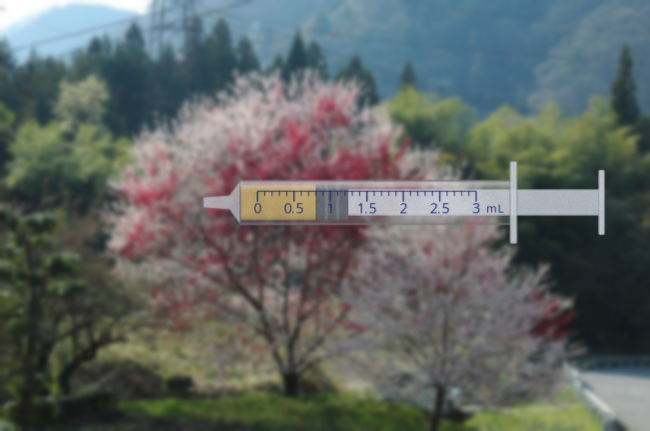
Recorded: 0.8 mL
